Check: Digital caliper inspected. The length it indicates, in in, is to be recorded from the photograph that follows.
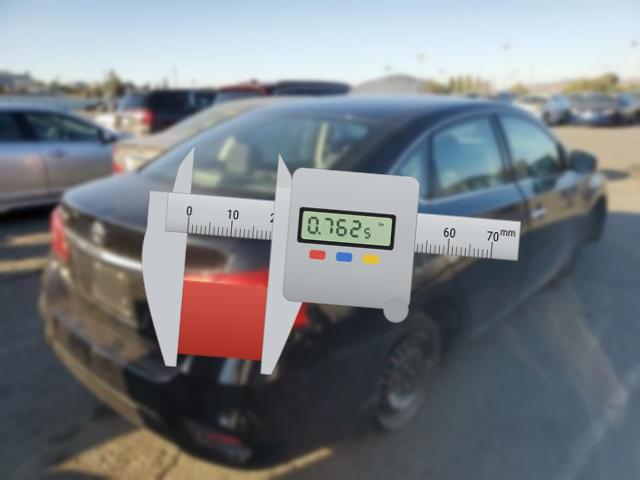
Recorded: 0.7625 in
